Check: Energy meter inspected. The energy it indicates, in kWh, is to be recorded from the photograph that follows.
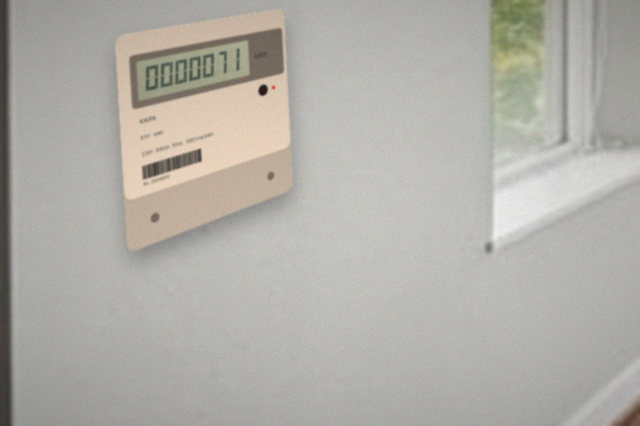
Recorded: 71 kWh
